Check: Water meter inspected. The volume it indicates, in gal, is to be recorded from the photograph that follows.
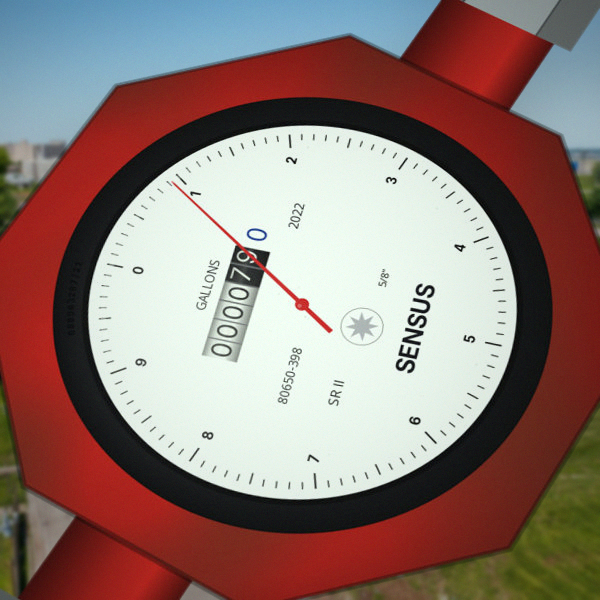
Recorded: 790.9 gal
